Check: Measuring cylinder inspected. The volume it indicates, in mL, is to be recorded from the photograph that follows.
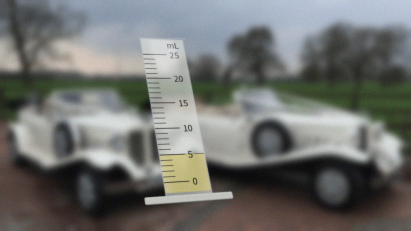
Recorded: 5 mL
